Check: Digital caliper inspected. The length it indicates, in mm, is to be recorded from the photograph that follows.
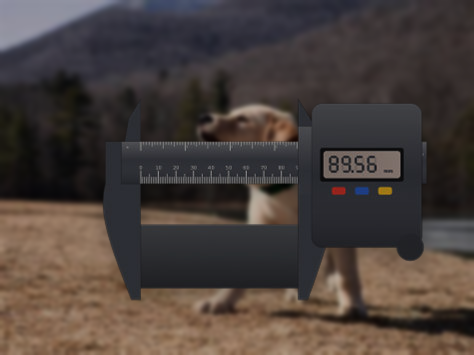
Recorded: 89.56 mm
